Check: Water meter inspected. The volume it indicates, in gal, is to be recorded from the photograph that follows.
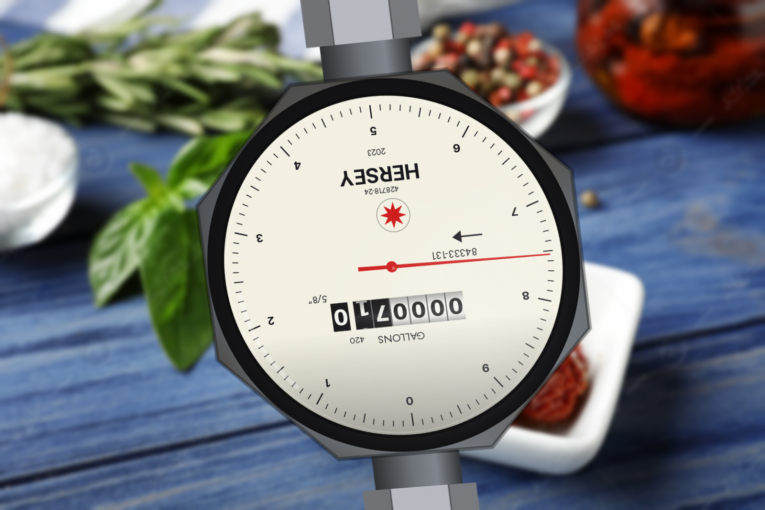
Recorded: 707.5 gal
